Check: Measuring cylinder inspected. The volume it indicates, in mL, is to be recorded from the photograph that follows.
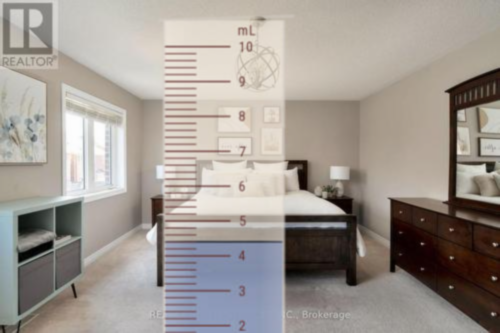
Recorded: 4.4 mL
